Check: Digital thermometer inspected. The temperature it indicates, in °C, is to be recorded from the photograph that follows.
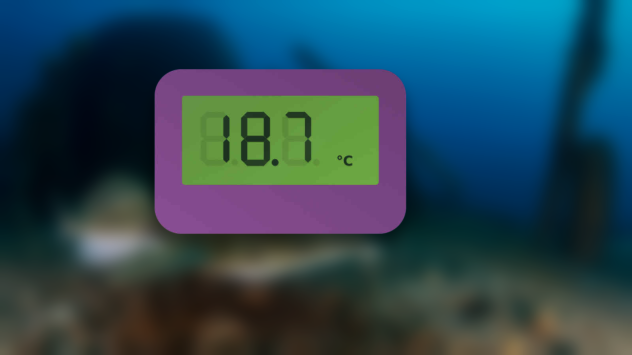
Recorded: 18.7 °C
